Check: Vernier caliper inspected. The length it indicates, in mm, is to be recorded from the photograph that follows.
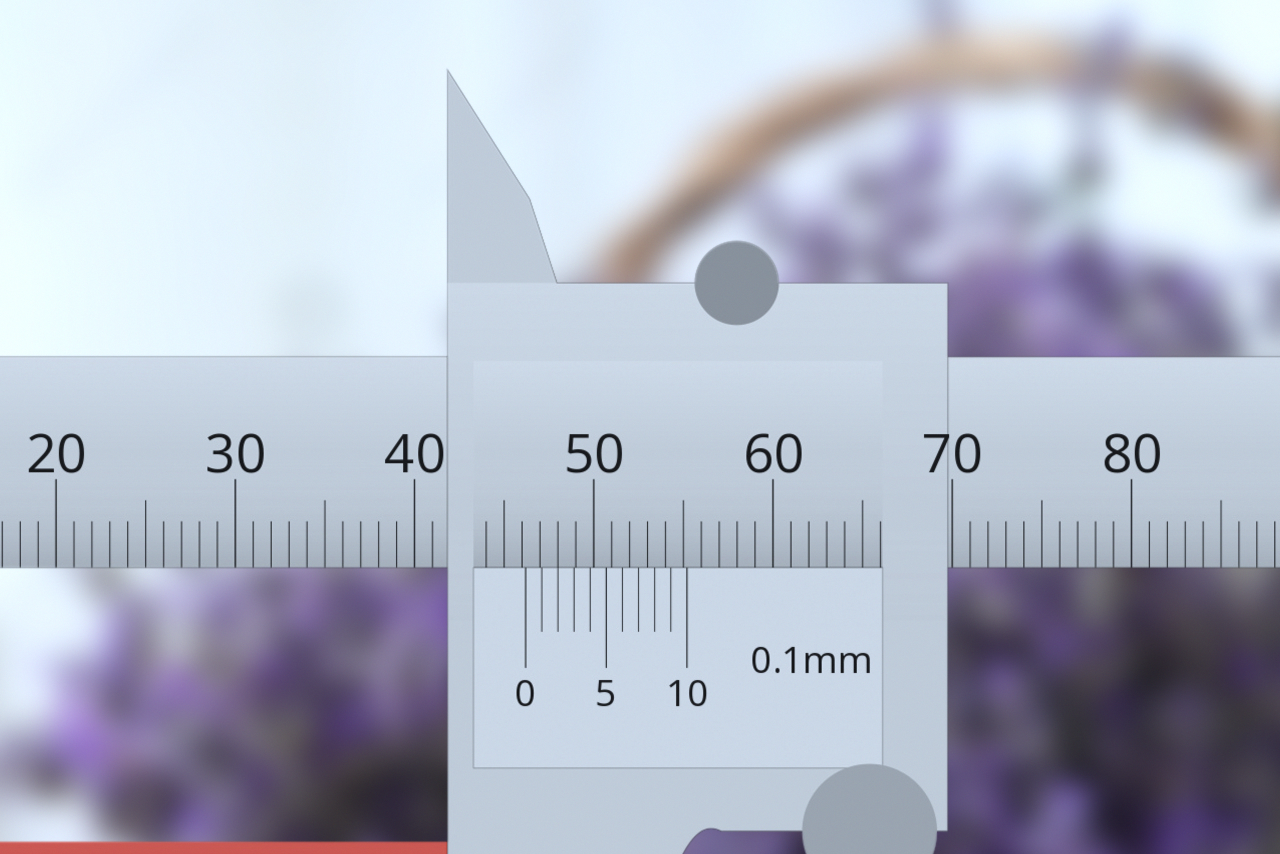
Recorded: 46.2 mm
